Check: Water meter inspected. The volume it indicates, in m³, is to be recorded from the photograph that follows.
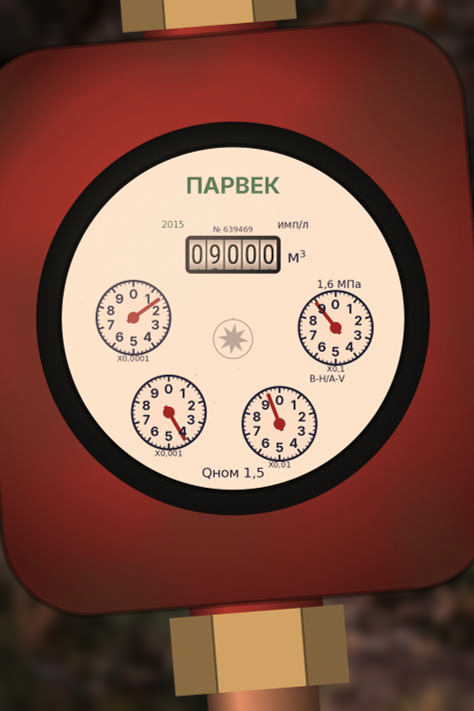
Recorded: 9000.8941 m³
